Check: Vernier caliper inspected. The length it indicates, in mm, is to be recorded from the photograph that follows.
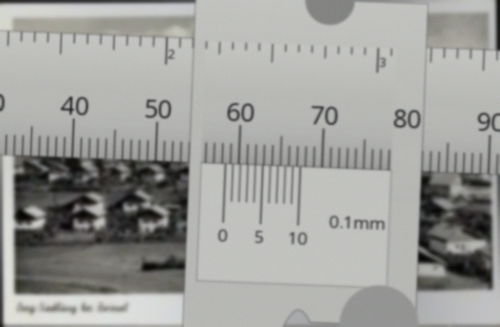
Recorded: 58.4 mm
